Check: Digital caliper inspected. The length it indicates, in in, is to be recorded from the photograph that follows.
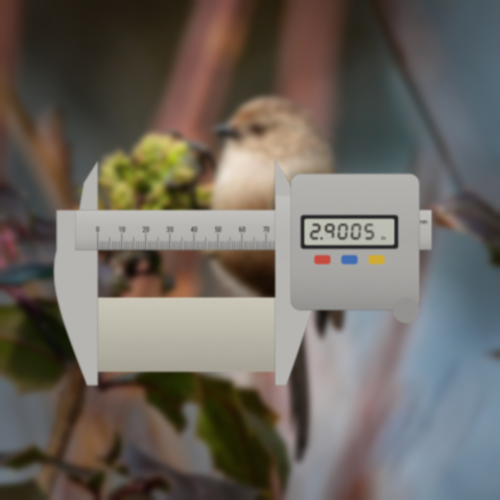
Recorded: 2.9005 in
